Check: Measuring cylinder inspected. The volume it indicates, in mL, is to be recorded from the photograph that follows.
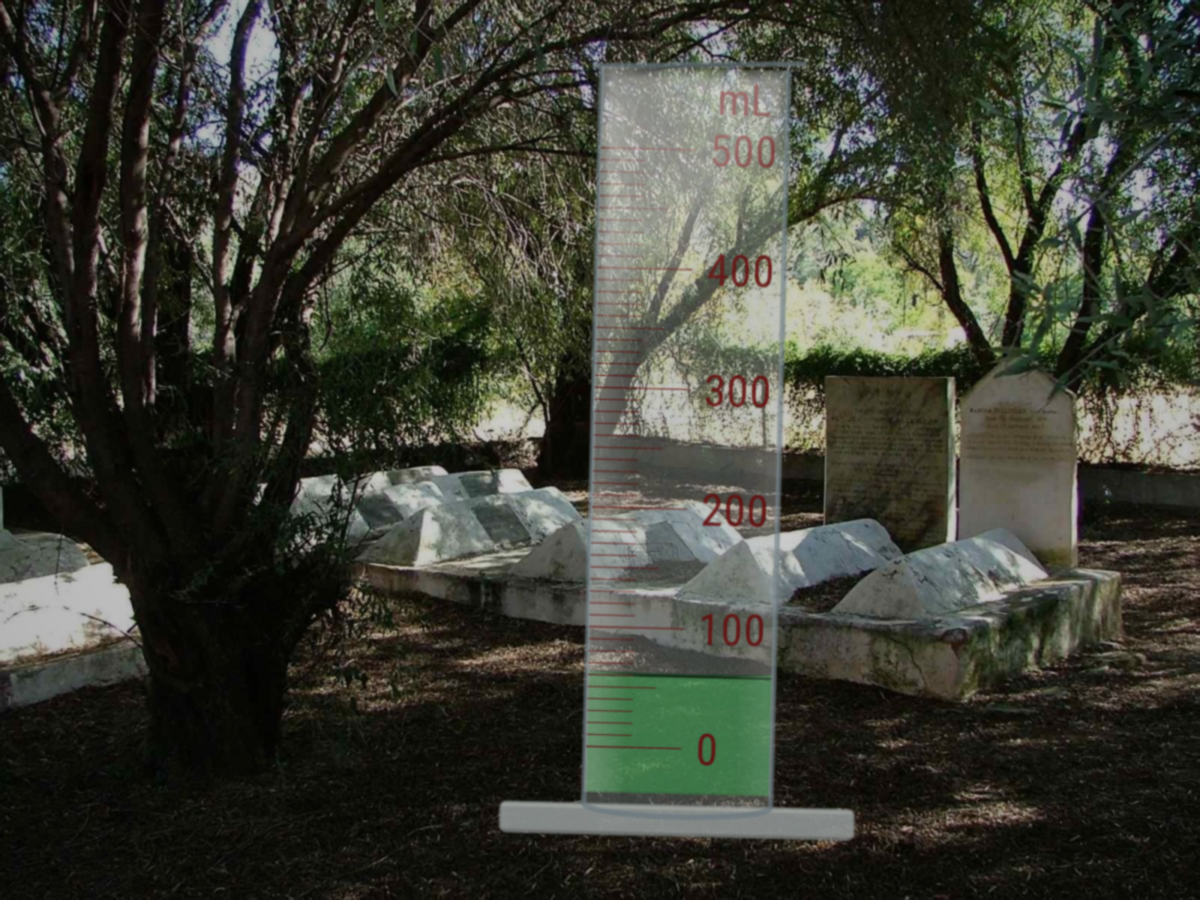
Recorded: 60 mL
